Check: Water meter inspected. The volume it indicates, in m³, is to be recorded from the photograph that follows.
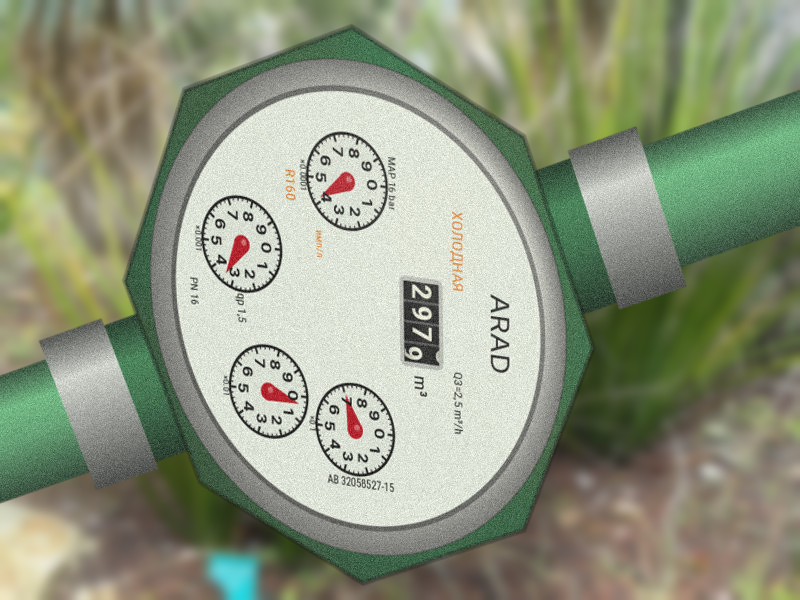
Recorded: 2978.7034 m³
